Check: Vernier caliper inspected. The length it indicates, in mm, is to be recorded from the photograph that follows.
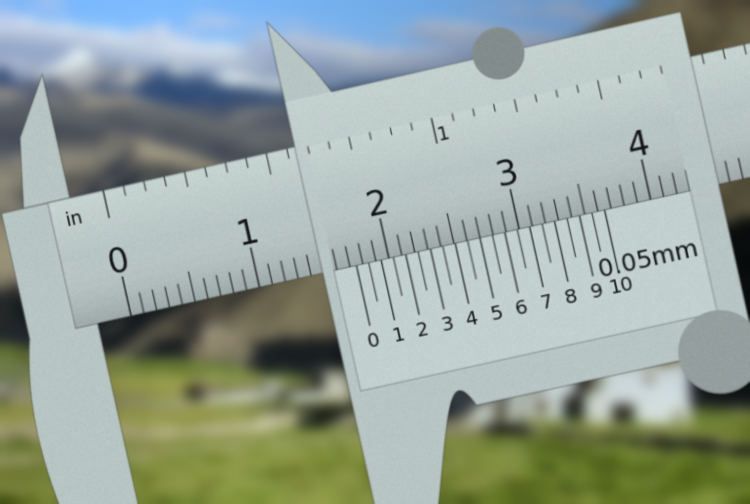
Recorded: 17.5 mm
